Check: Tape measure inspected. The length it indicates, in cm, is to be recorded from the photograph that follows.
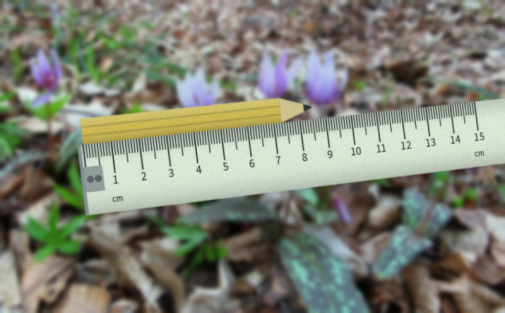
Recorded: 8.5 cm
